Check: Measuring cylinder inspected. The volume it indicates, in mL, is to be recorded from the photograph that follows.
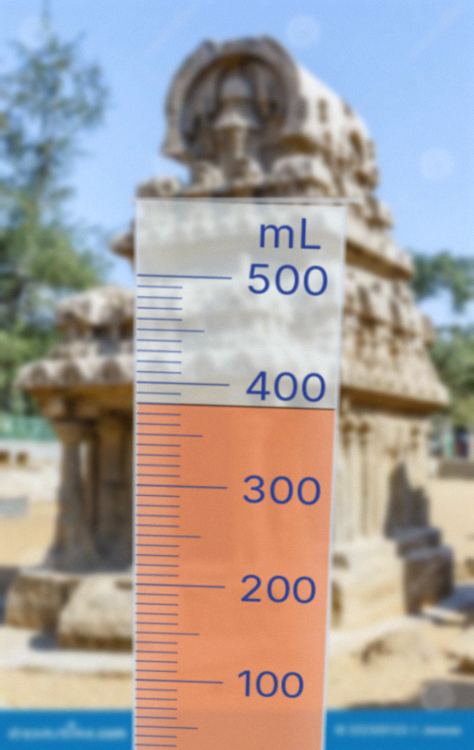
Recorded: 380 mL
